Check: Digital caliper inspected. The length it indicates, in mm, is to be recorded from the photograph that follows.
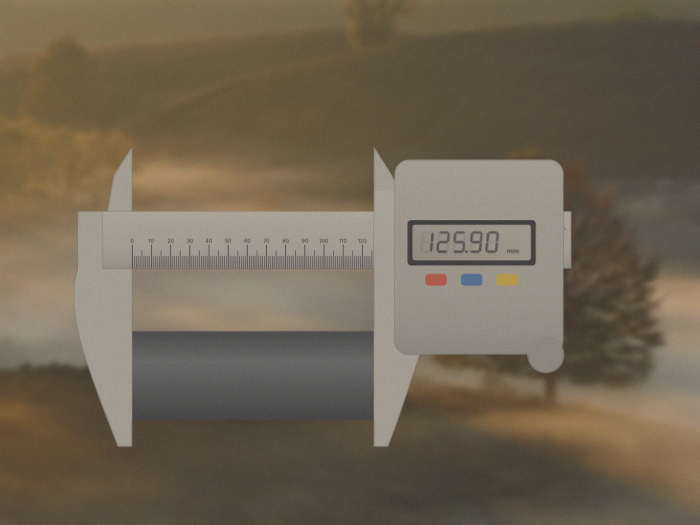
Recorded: 125.90 mm
